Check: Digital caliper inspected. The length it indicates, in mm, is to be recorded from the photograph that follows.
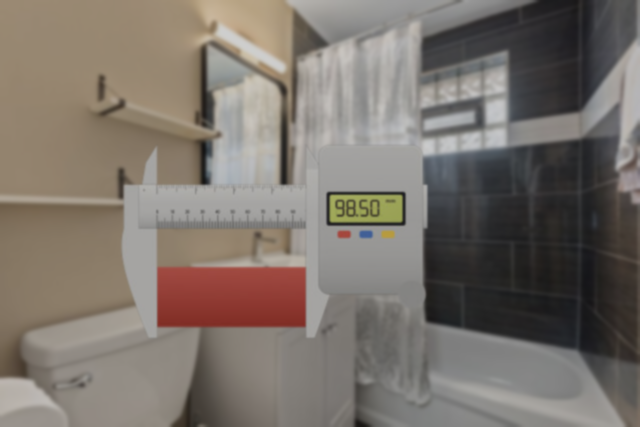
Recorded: 98.50 mm
